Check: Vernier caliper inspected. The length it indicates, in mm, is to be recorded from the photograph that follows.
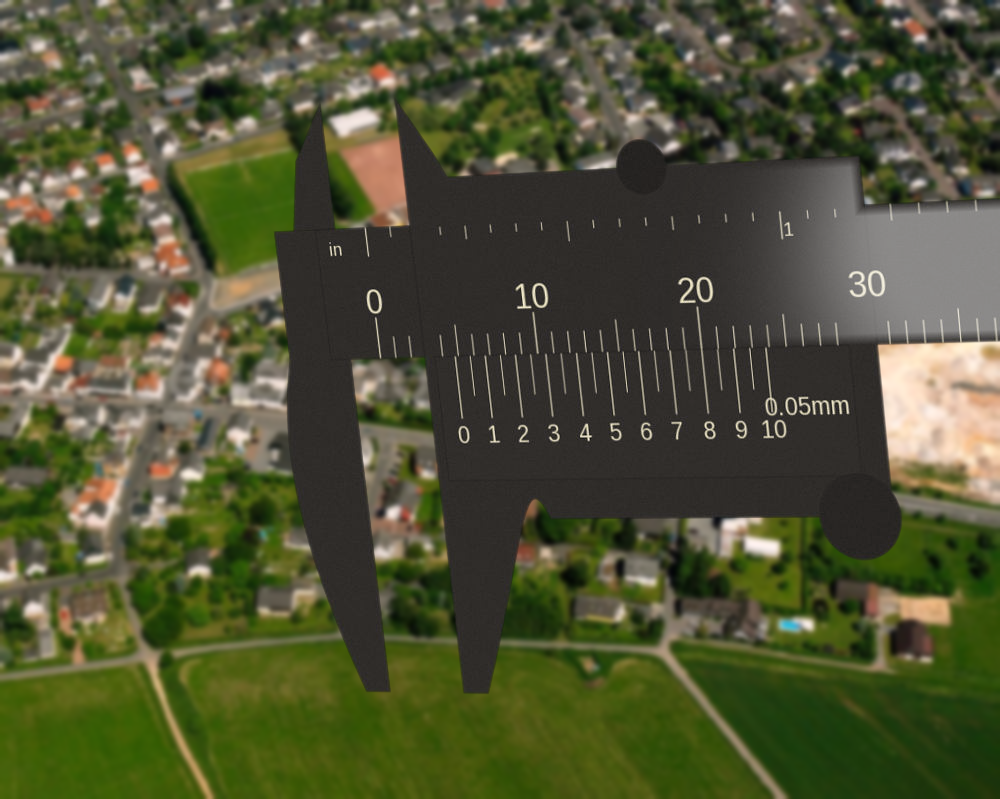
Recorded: 4.8 mm
